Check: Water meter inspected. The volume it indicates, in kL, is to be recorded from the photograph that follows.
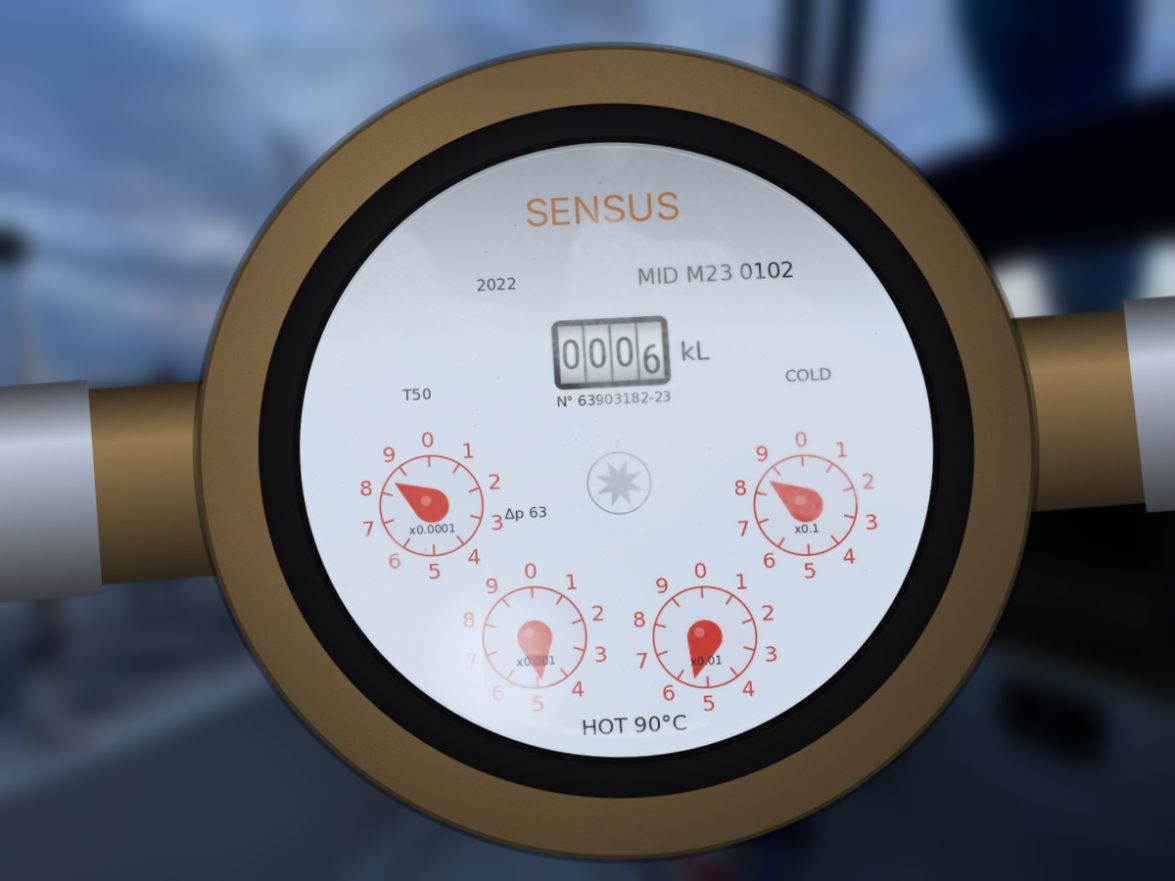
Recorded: 5.8548 kL
